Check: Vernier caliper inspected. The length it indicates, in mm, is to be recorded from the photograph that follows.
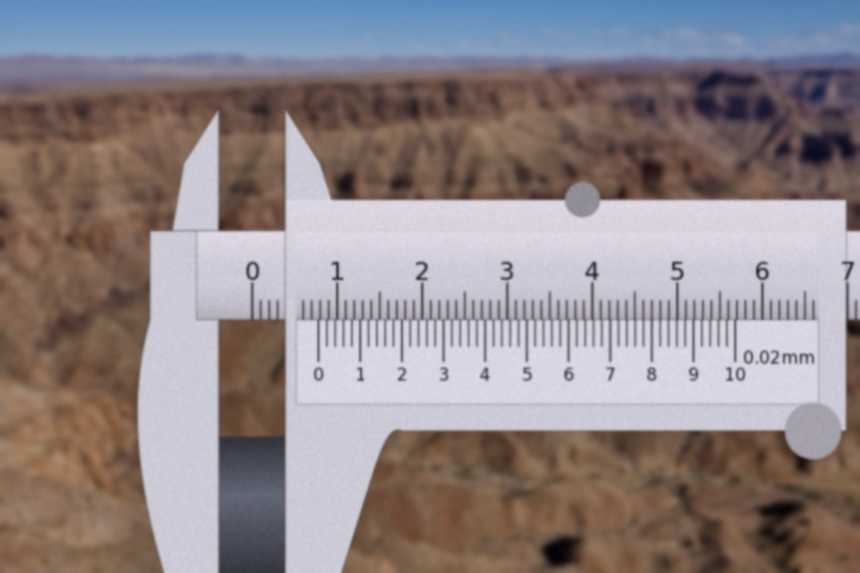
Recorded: 7.8 mm
